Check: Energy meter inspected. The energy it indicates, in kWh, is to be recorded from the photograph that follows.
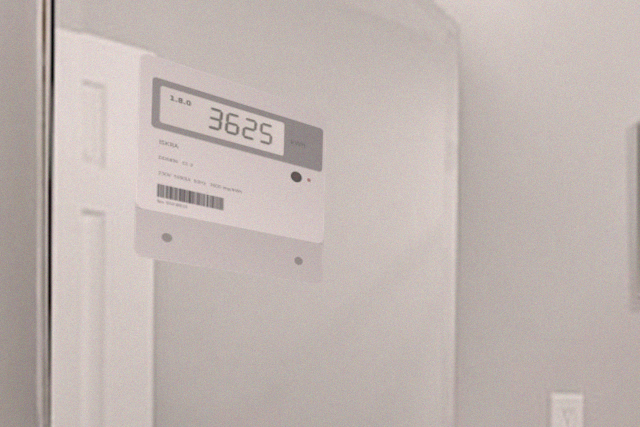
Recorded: 3625 kWh
